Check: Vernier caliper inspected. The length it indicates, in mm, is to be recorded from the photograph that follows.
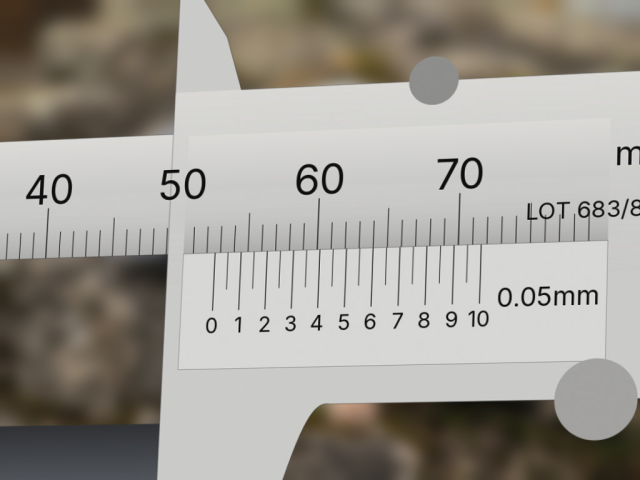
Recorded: 52.6 mm
